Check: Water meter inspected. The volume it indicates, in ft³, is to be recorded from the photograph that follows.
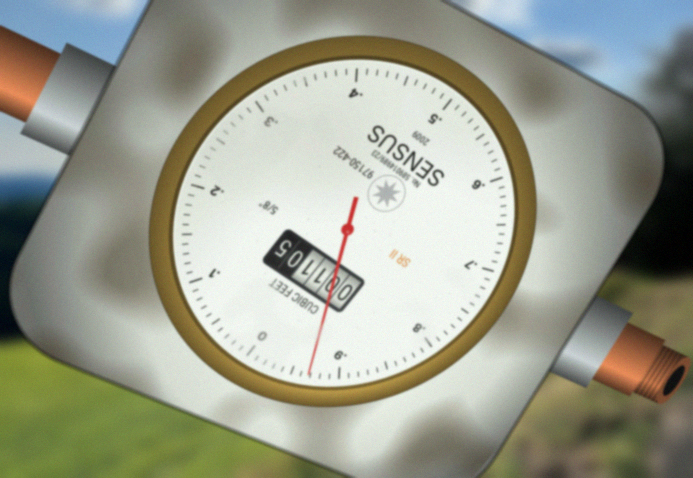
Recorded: 1104.93 ft³
